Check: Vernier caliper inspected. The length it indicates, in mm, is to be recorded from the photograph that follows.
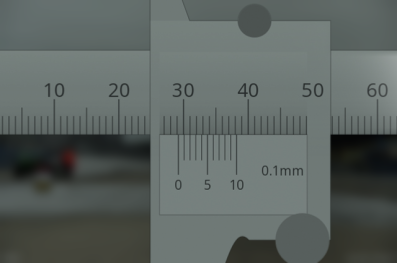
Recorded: 29.2 mm
